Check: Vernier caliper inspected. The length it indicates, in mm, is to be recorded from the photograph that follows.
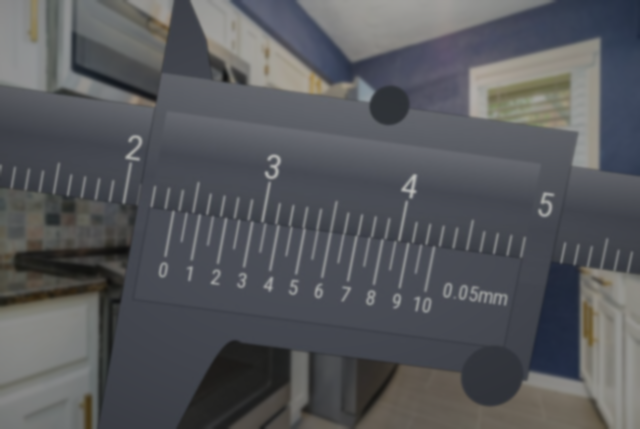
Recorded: 23.6 mm
